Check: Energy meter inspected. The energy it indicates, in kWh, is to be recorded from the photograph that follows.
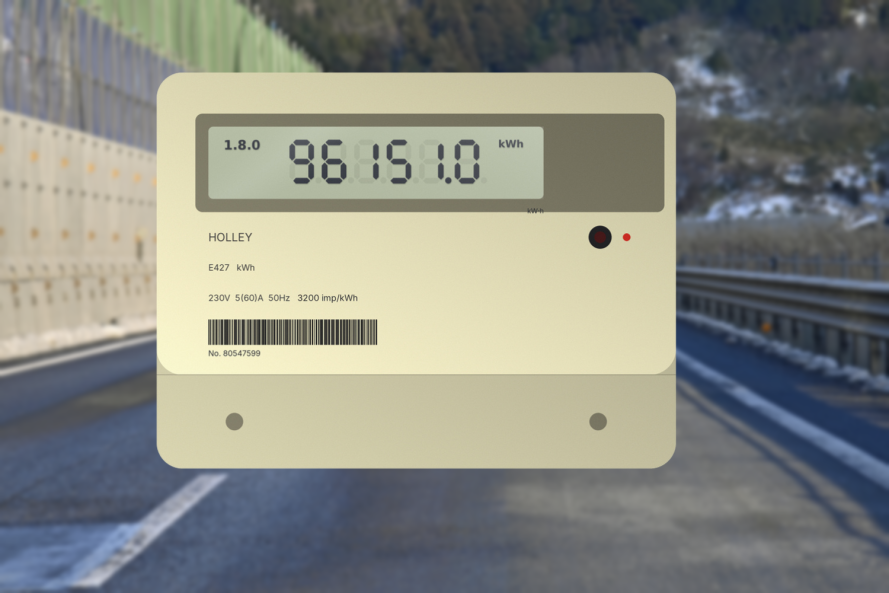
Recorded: 96151.0 kWh
